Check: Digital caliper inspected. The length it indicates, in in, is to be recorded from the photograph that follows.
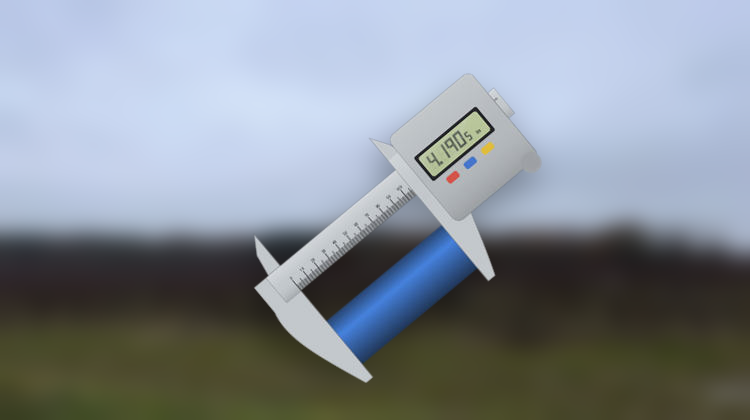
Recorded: 4.1905 in
